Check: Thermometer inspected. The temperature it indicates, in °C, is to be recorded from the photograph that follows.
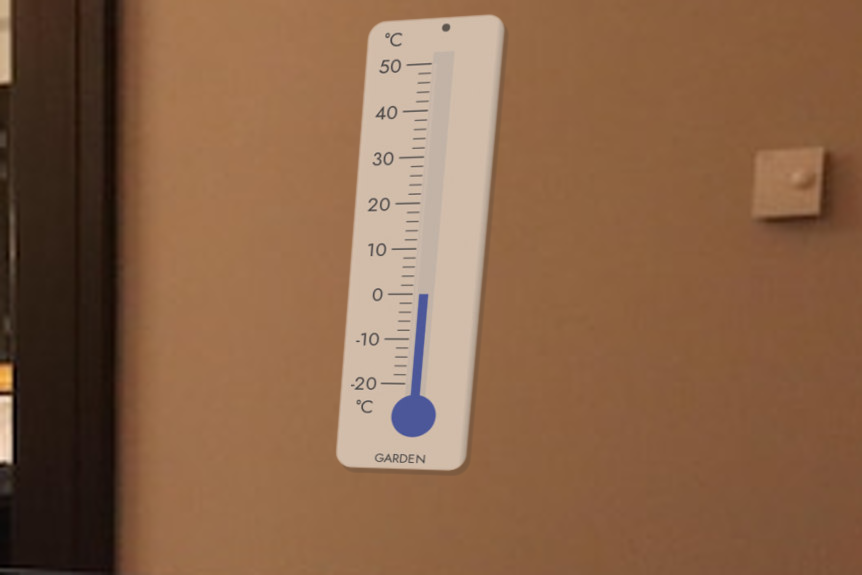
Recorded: 0 °C
